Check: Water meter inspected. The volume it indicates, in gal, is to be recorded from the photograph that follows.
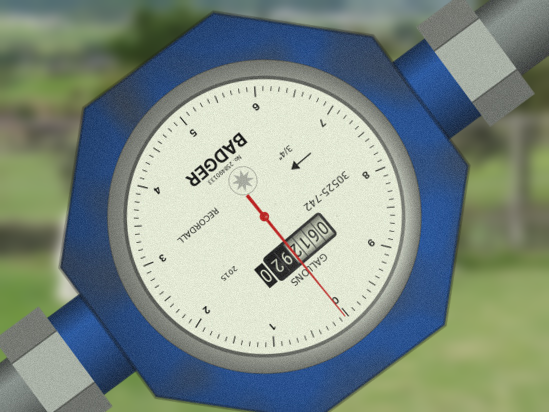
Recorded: 612920.0 gal
